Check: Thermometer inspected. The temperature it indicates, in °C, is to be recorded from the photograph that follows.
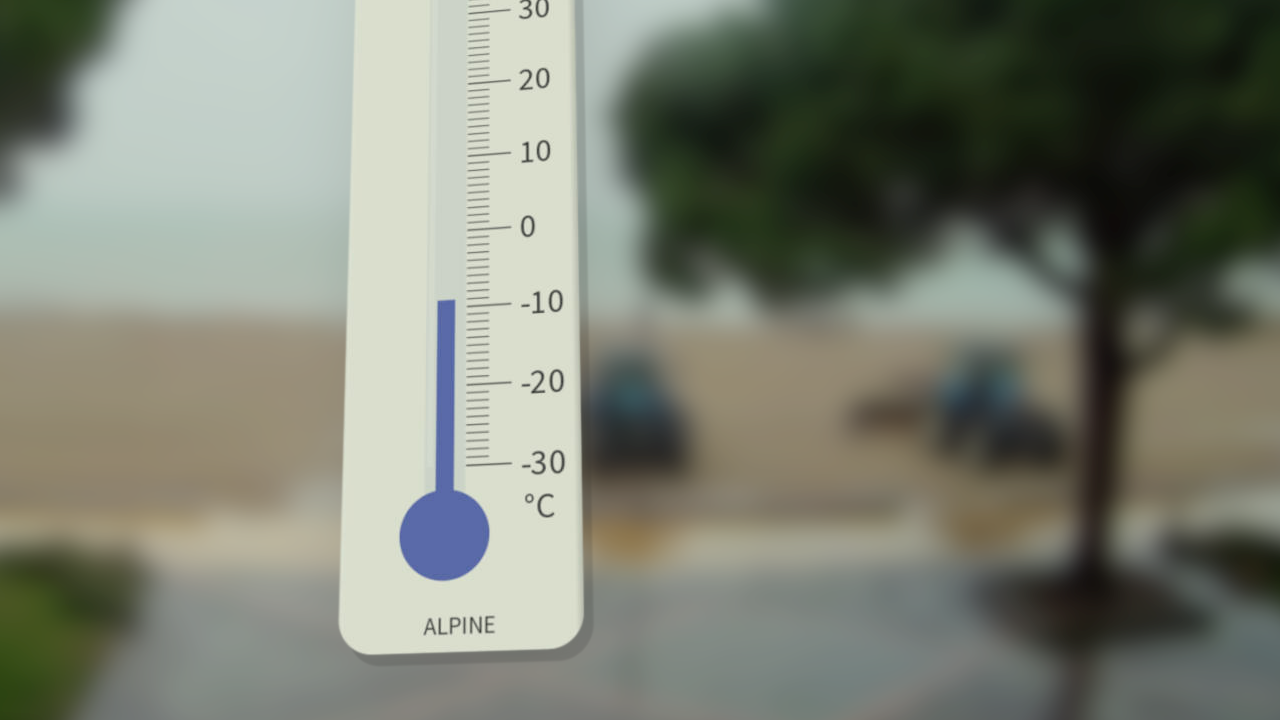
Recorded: -9 °C
